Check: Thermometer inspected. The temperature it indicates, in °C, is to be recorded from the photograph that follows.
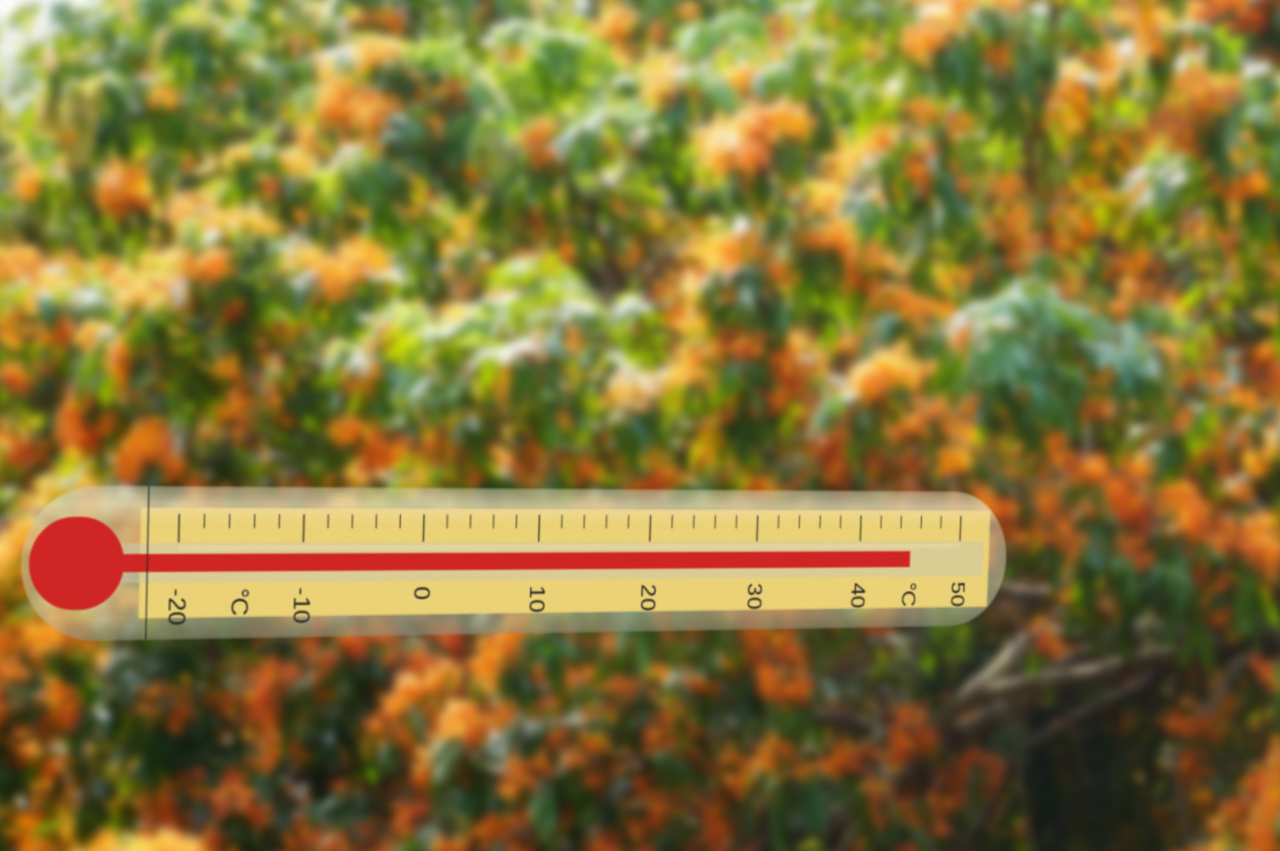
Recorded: 45 °C
